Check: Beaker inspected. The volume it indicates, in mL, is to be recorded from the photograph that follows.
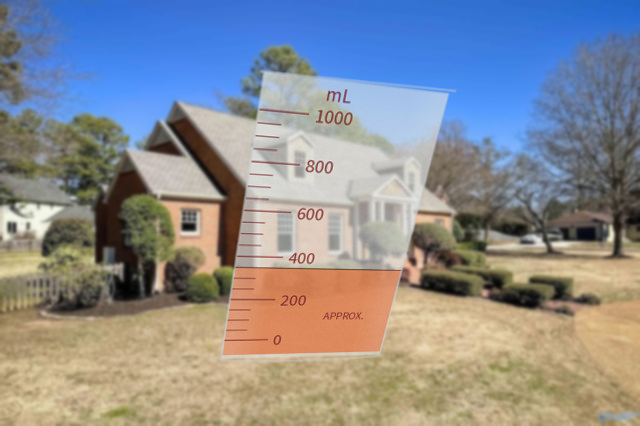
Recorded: 350 mL
